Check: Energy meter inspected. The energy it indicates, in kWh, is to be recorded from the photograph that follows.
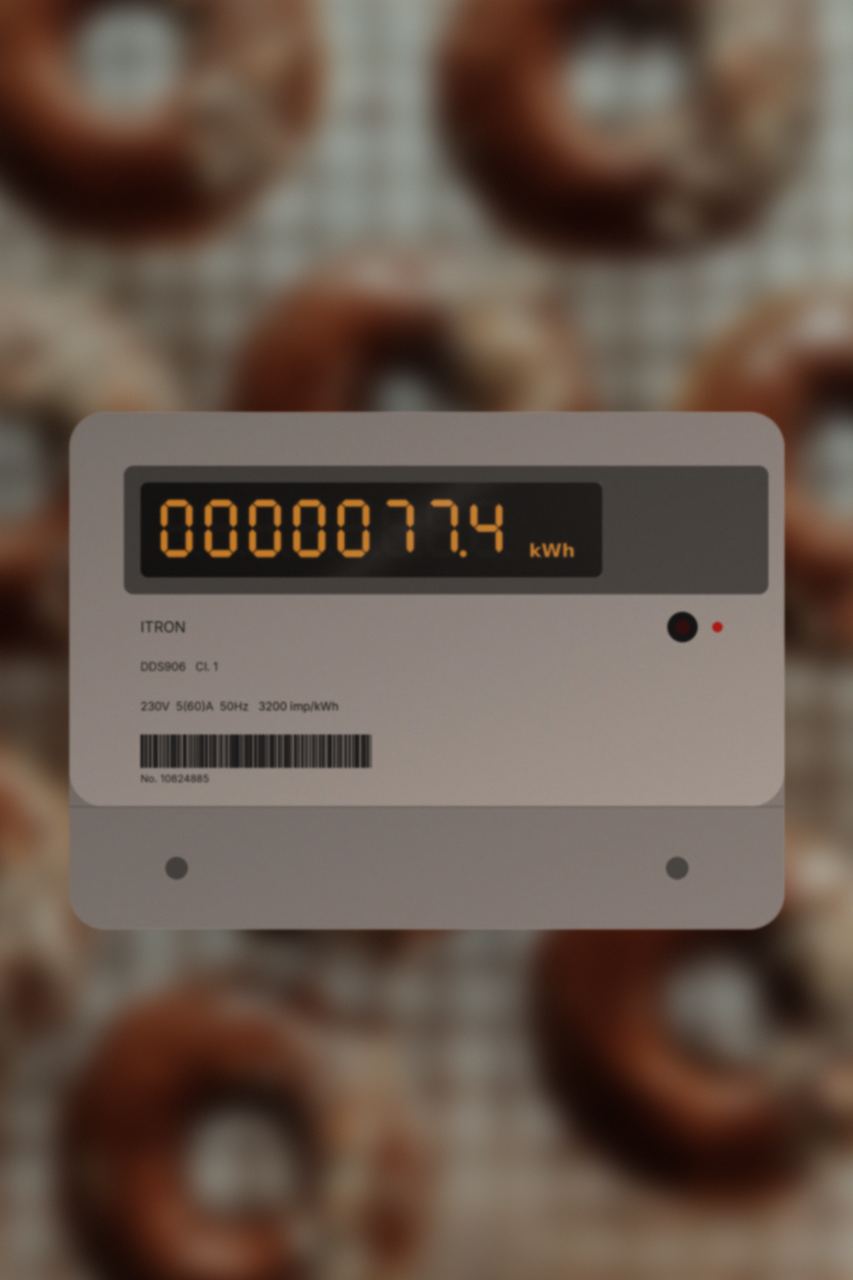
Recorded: 77.4 kWh
